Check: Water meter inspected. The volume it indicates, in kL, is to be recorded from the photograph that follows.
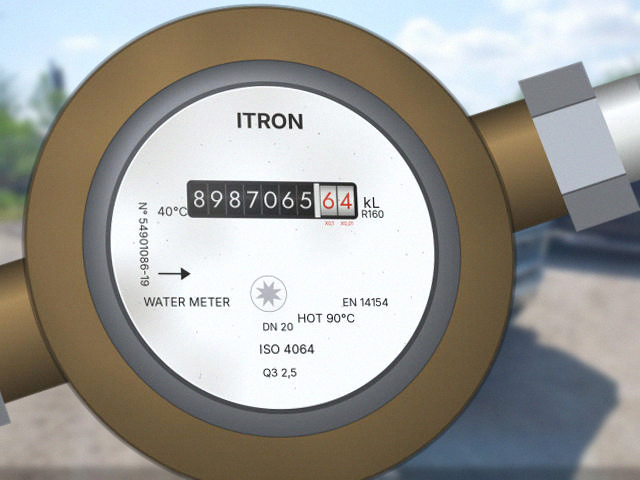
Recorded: 8987065.64 kL
